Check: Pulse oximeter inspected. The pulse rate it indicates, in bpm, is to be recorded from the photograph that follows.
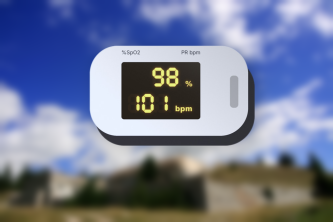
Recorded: 101 bpm
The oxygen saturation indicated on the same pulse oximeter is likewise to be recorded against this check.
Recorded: 98 %
